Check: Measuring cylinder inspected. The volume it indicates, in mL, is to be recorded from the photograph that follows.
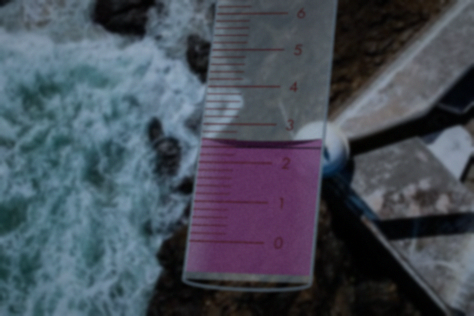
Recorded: 2.4 mL
